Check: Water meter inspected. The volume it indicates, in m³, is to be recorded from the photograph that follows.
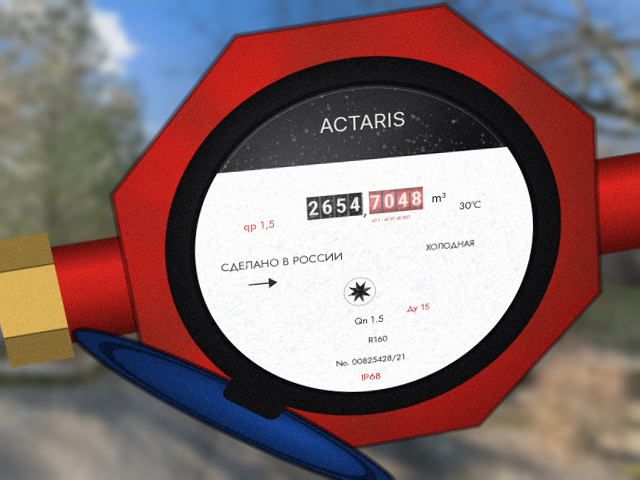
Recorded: 2654.7048 m³
